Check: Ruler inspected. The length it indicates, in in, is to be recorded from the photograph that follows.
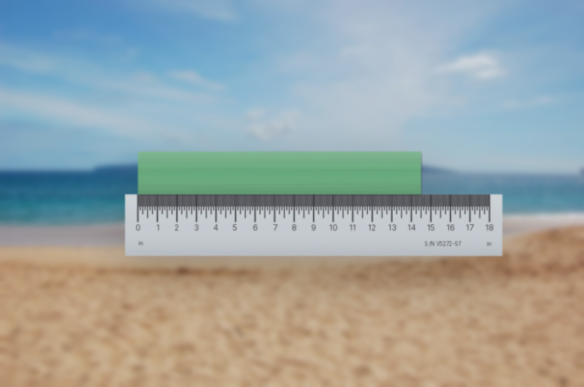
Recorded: 14.5 in
